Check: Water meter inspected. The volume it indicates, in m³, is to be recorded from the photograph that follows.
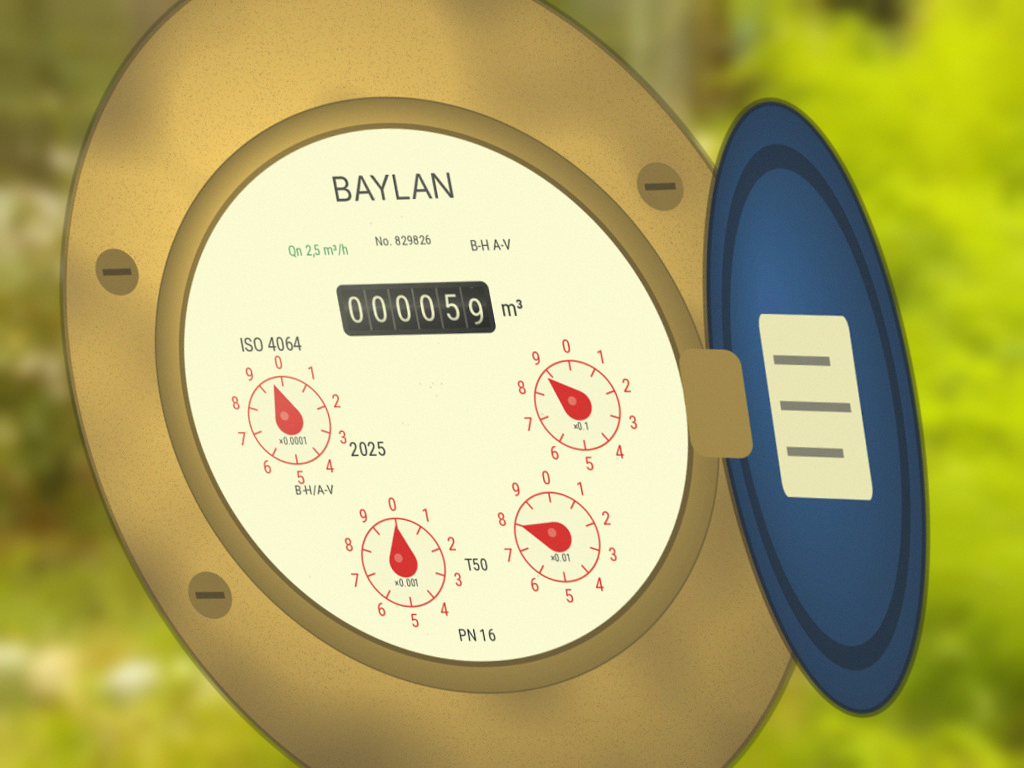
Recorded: 58.8799 m³
